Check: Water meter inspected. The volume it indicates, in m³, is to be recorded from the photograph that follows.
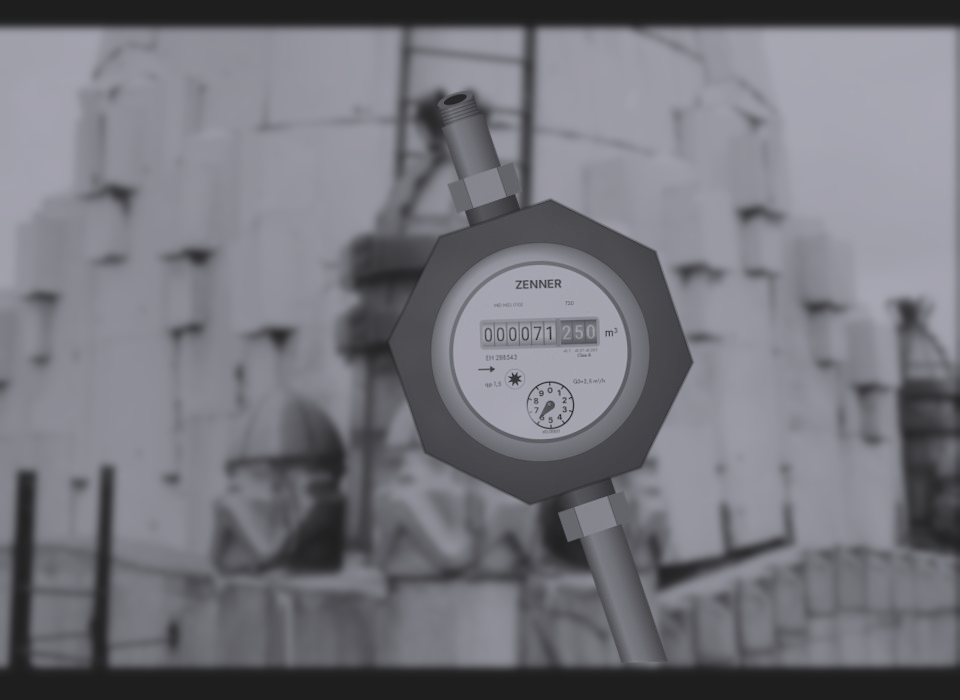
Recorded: 71.2506 m³
